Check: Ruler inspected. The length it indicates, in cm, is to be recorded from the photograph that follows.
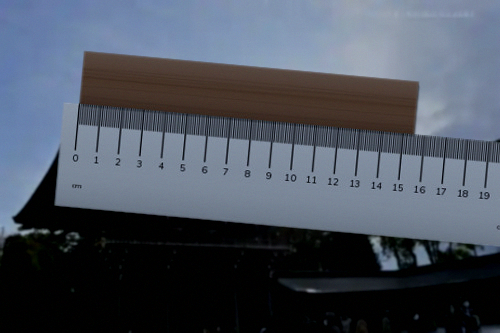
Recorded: 15.5 cm
